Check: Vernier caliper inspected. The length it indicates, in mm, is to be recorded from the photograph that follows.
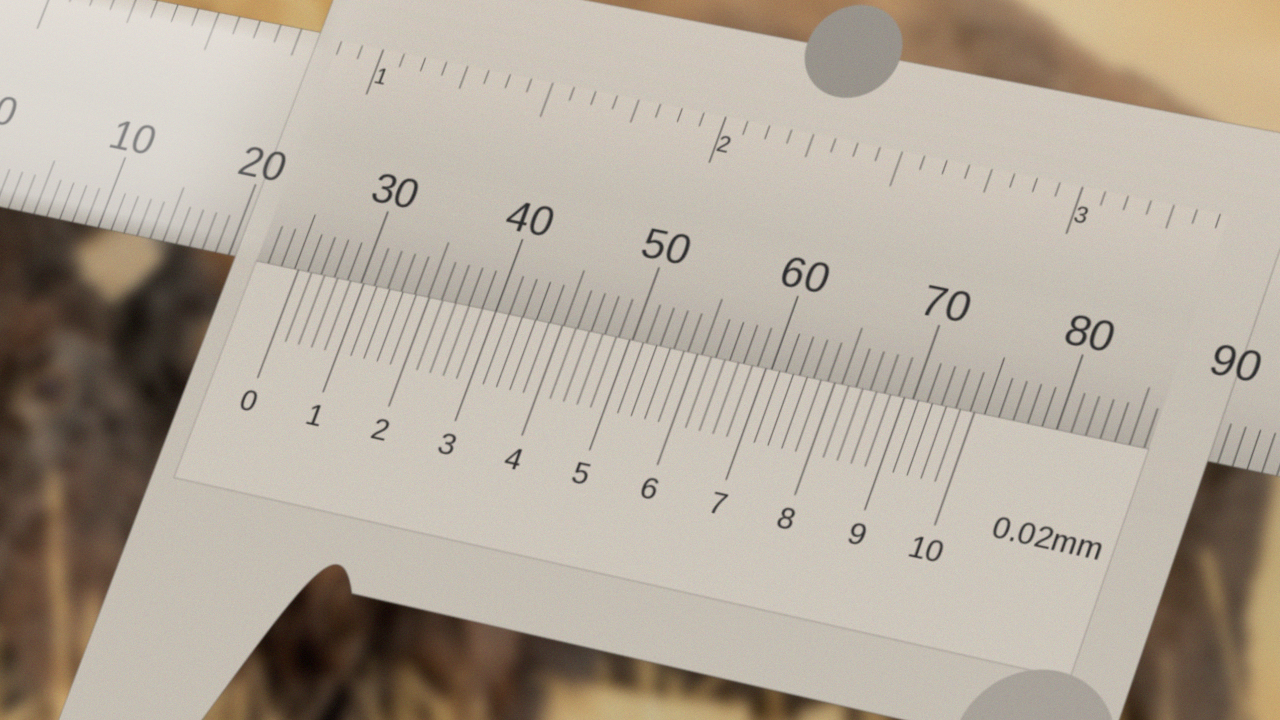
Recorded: 25.3 mm
